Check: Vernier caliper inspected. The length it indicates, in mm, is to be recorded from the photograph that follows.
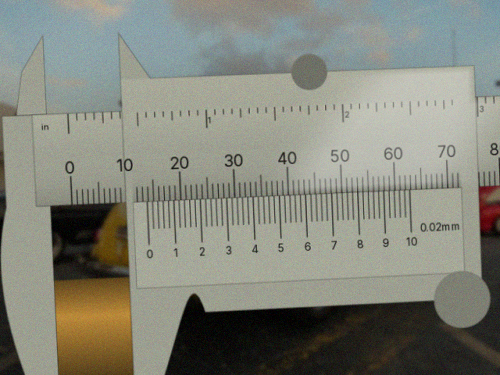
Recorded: 13.8 mm
